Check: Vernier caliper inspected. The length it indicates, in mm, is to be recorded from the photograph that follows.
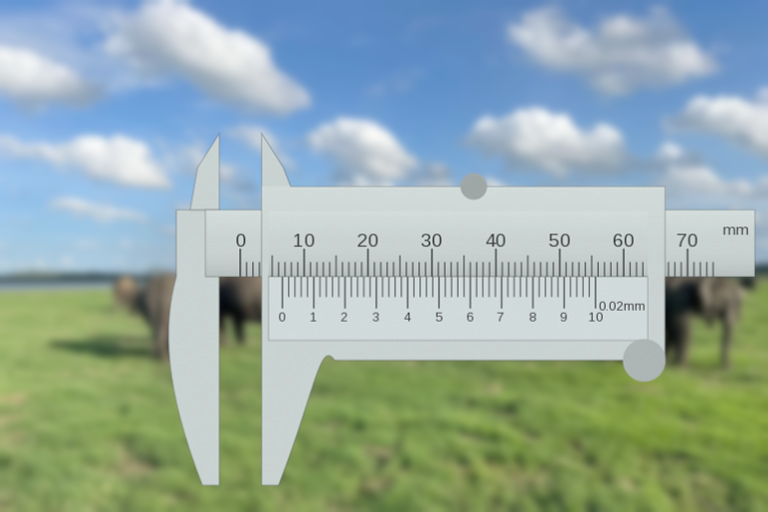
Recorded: 6.6 mm
